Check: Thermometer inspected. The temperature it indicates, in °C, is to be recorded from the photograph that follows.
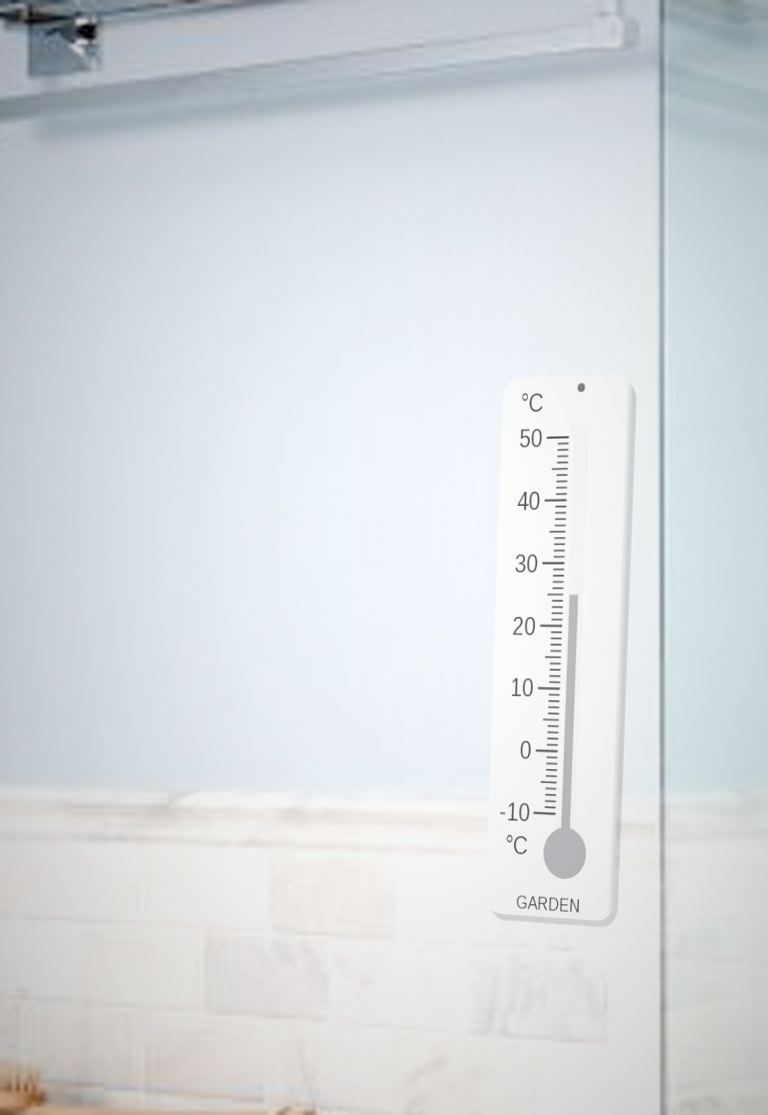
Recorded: 25 °C
